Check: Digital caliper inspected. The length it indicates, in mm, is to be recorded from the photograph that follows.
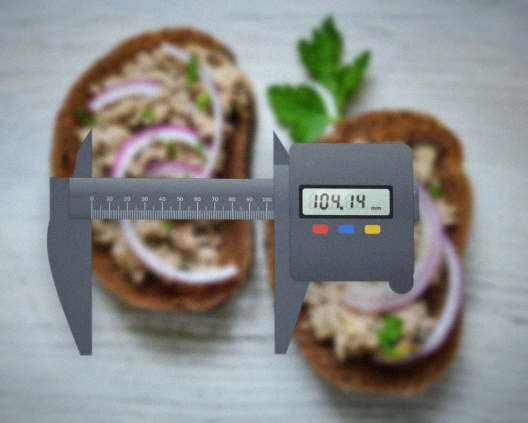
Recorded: 104.14 mm
